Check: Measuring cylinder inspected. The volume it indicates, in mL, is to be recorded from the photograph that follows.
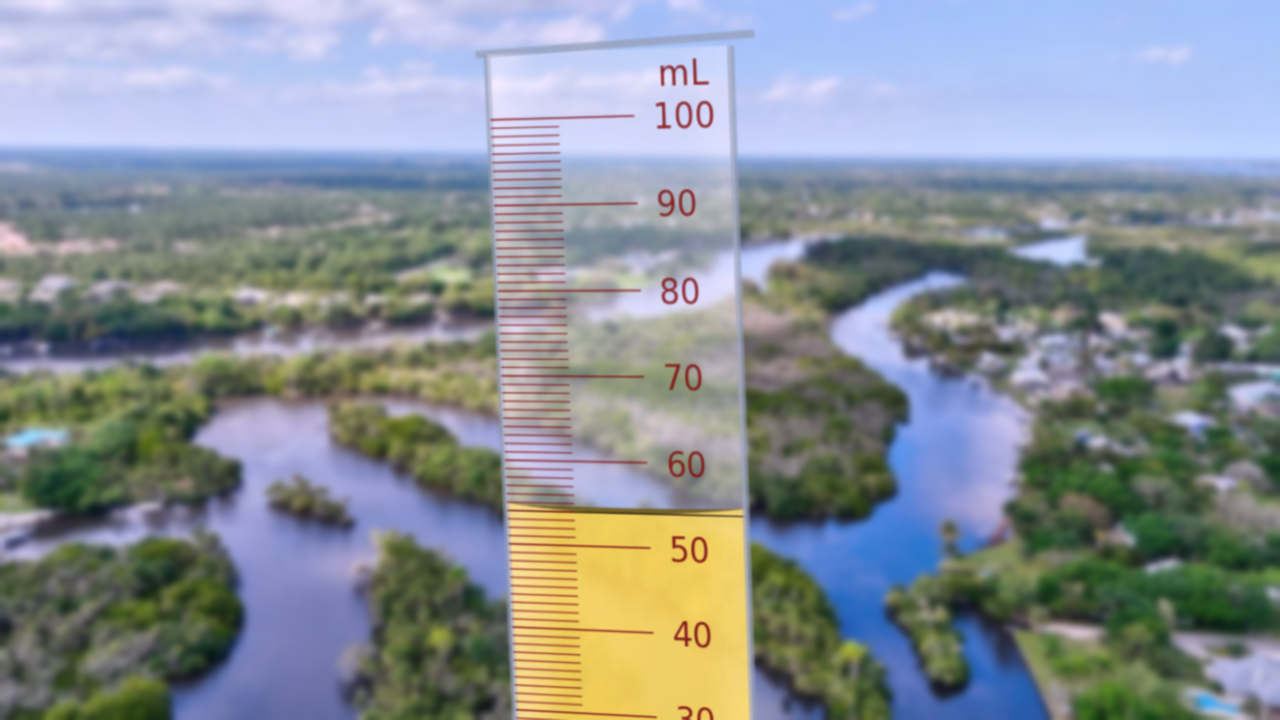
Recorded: 54 mL
